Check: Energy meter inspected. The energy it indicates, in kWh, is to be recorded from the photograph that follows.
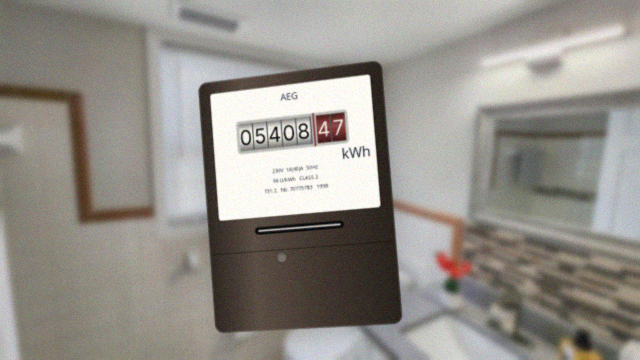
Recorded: 5408.47 kWh
